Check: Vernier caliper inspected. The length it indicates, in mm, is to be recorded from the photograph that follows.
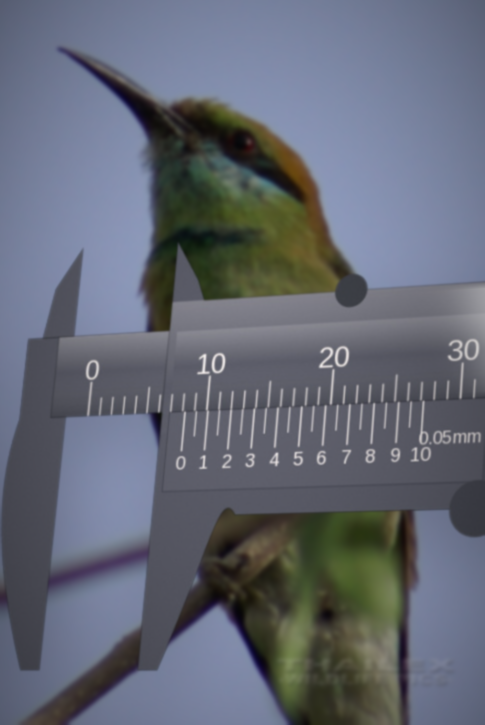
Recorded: 8.2 mm
